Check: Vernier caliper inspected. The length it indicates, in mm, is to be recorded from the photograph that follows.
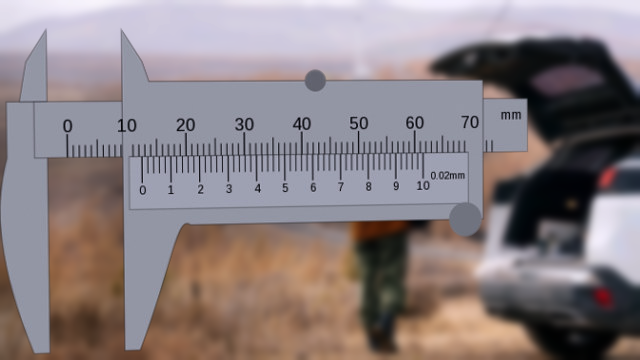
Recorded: 12.5 mm
